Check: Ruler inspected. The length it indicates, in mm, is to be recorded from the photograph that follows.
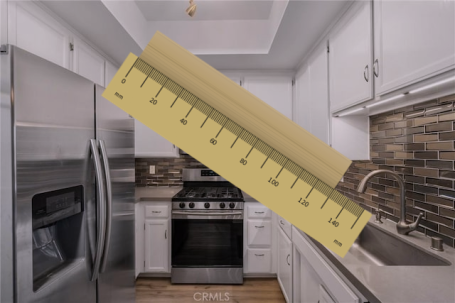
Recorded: 130 mm
